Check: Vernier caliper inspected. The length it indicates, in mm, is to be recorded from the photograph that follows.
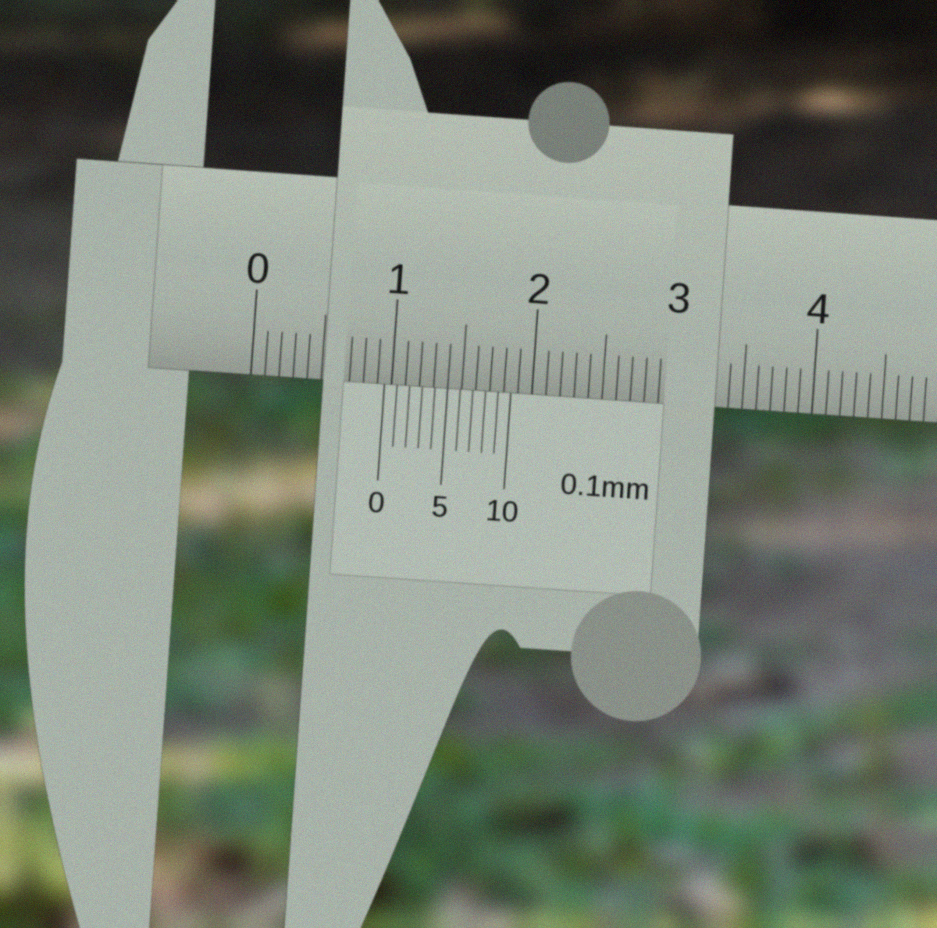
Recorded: 9.5 mm
